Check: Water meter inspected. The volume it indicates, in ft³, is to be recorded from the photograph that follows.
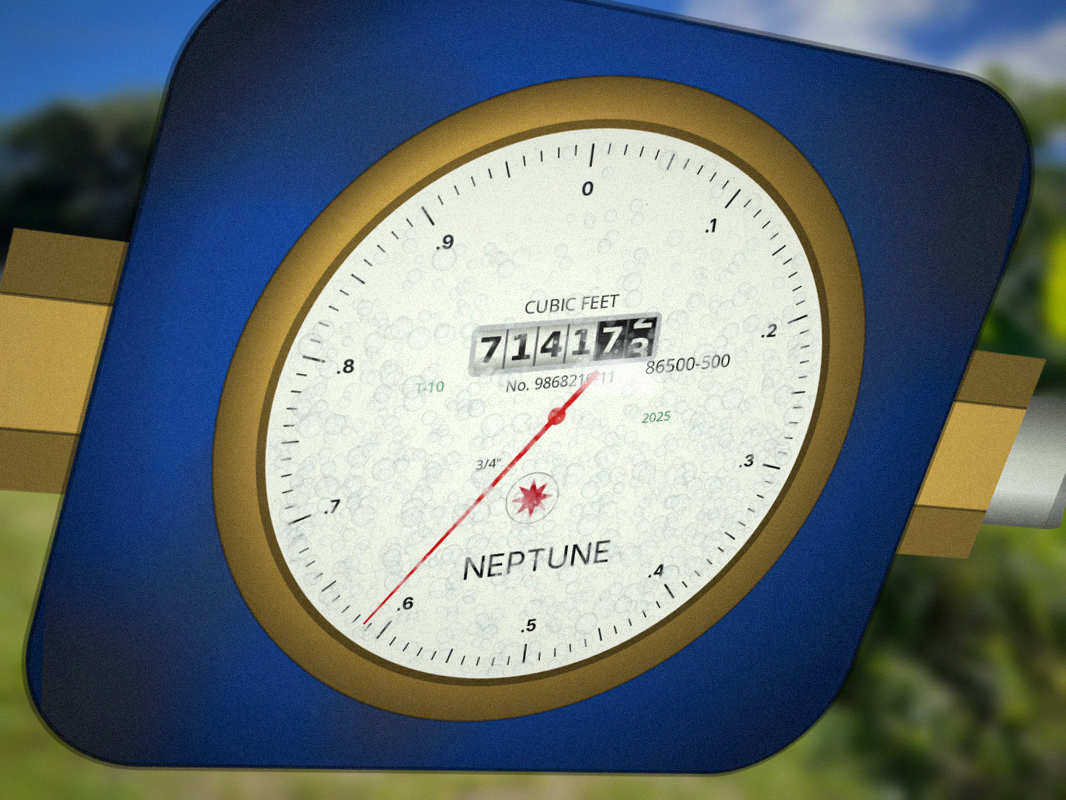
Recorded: 714172.61 ft³
